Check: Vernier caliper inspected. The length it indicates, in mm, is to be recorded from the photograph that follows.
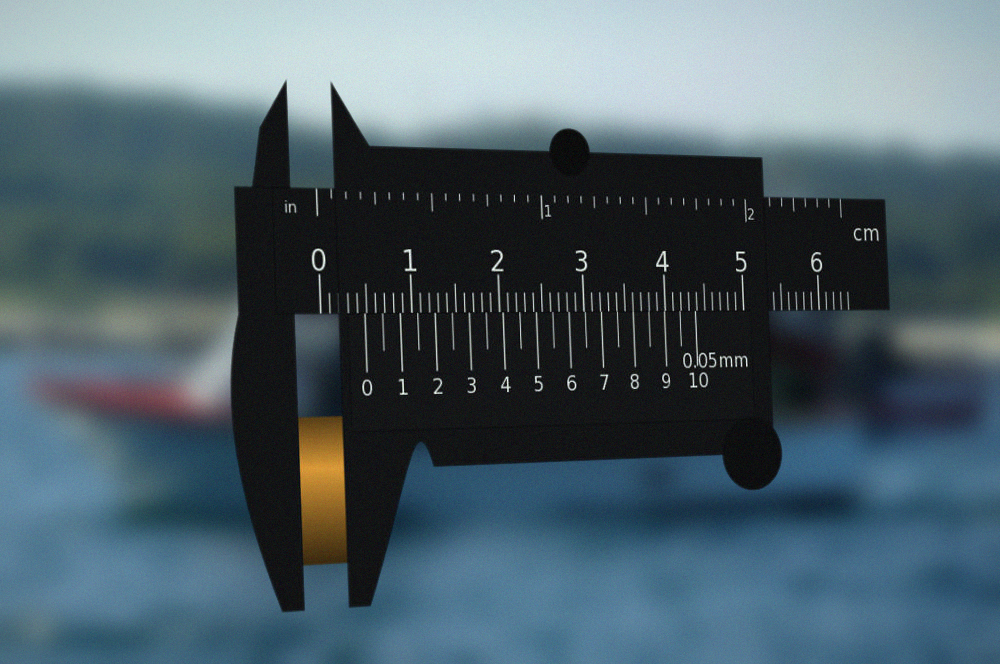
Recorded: 4.8 mm
